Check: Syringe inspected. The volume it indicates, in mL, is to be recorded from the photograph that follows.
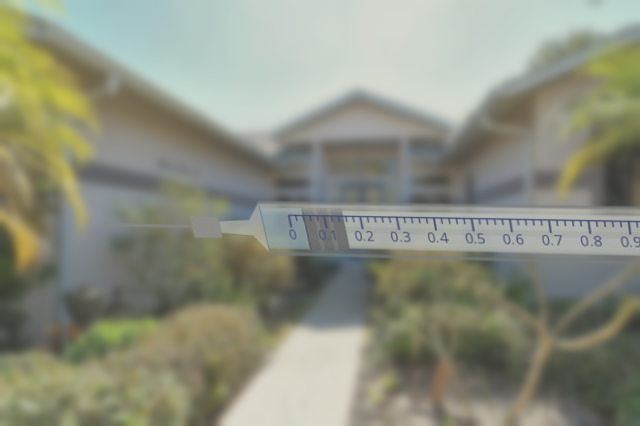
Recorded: 0.04 mL
